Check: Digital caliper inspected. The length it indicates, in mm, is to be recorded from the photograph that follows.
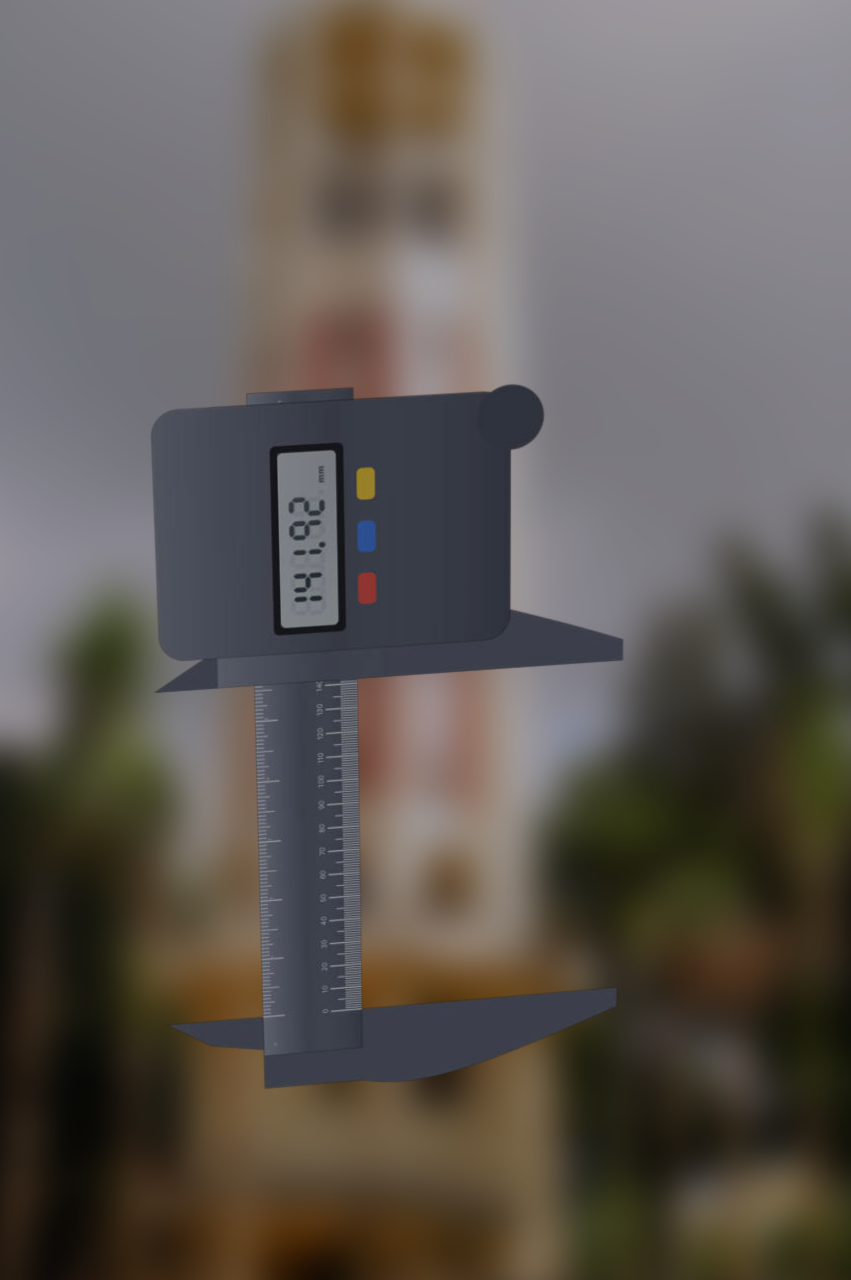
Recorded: 141.92 mm
